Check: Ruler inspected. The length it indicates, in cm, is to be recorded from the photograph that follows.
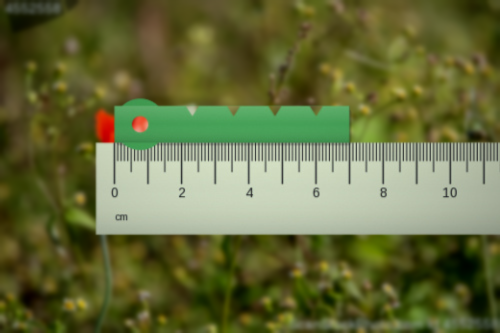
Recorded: 7 cm
